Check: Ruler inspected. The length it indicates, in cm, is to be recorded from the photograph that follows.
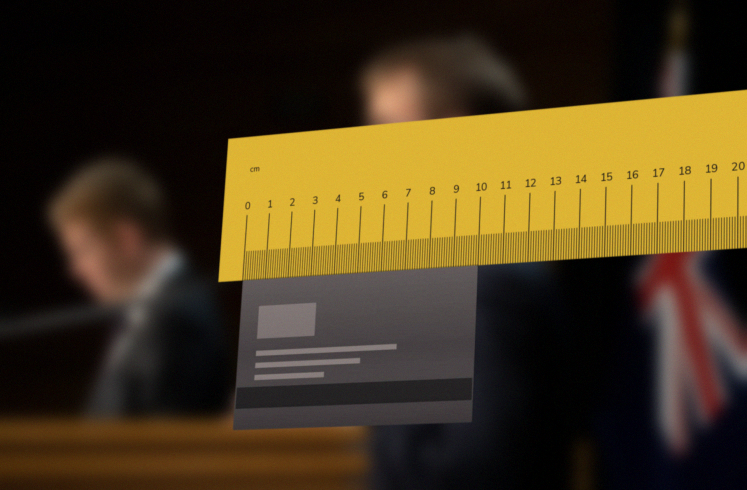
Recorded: 10 cm
